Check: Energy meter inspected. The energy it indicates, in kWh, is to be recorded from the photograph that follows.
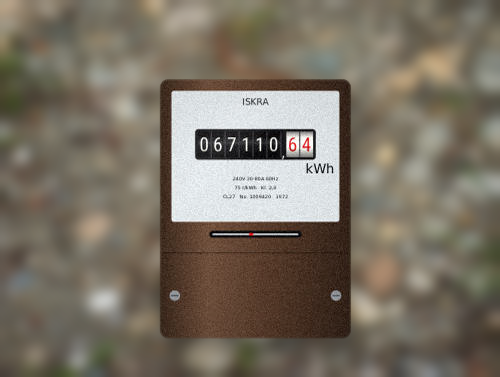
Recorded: 67110.64 kWh
